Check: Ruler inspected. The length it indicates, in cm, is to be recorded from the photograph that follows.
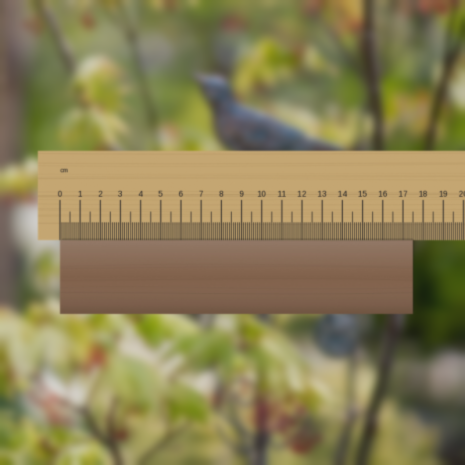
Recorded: 17.5 cm
